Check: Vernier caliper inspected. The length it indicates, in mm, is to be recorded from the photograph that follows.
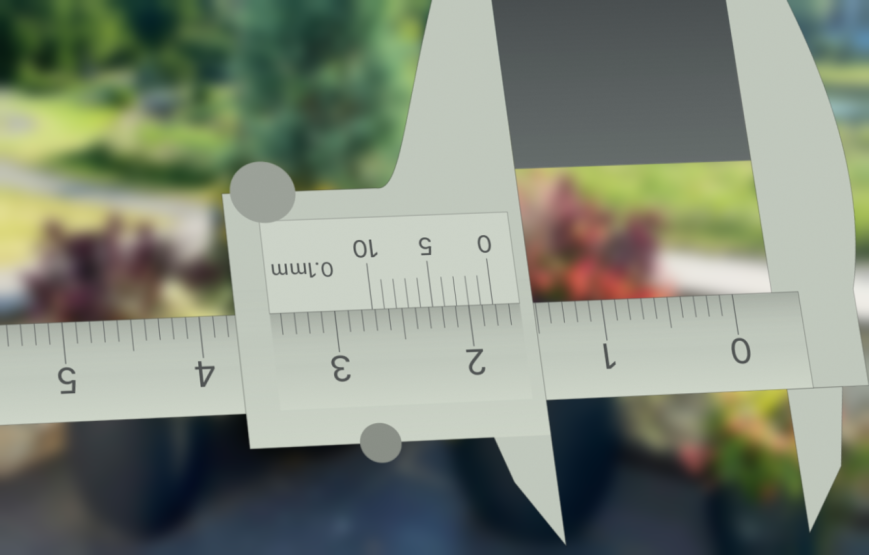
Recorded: 18.2 mm
